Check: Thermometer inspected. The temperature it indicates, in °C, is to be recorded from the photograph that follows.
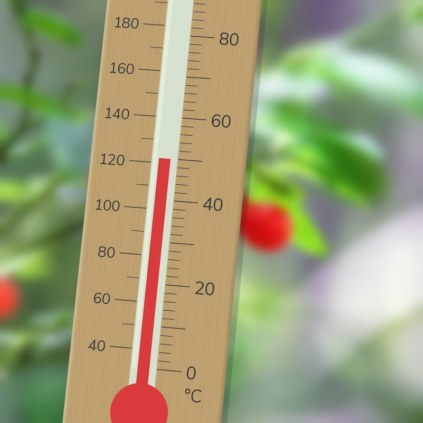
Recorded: 50 °C
